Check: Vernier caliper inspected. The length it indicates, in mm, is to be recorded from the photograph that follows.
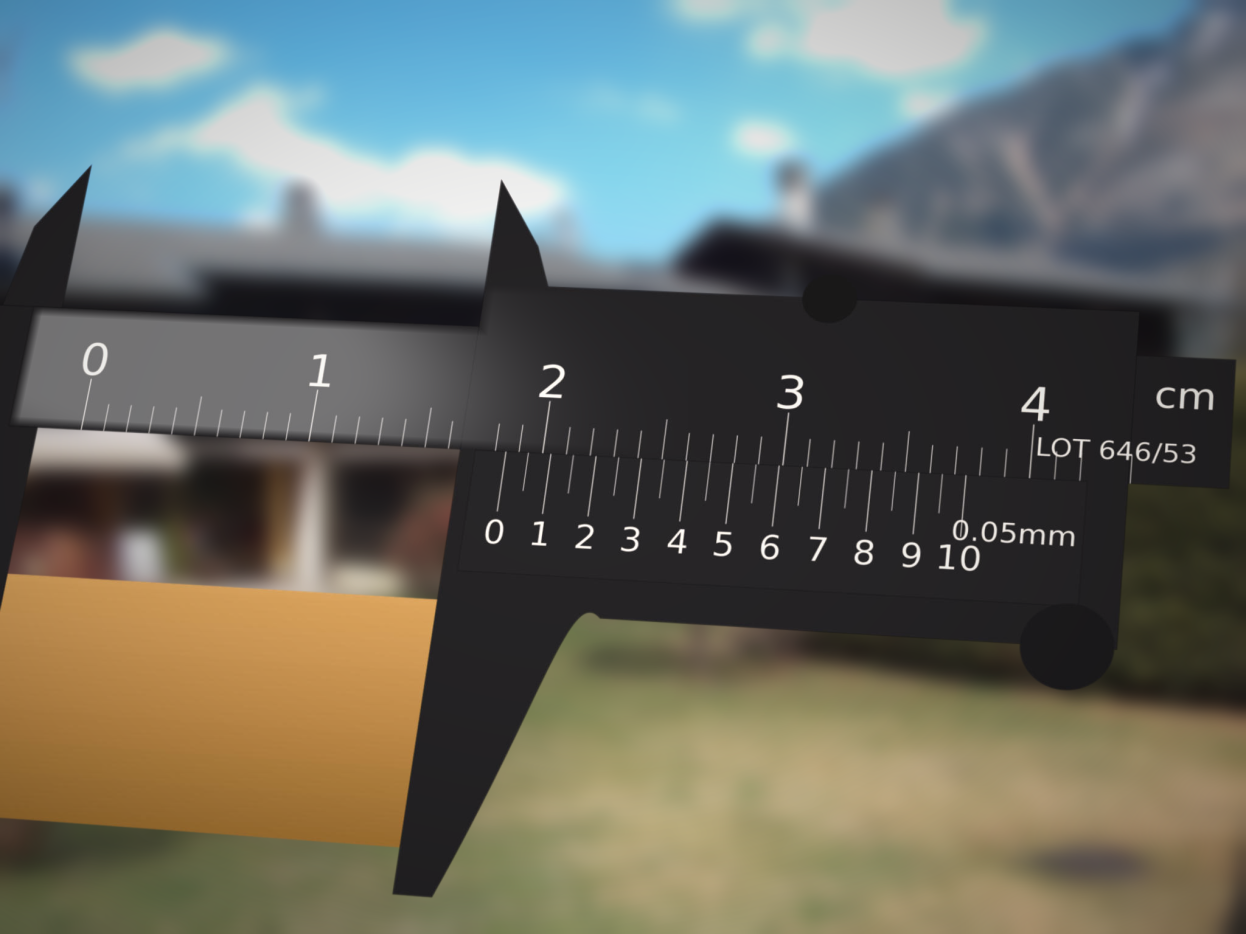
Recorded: 18.45 mm
